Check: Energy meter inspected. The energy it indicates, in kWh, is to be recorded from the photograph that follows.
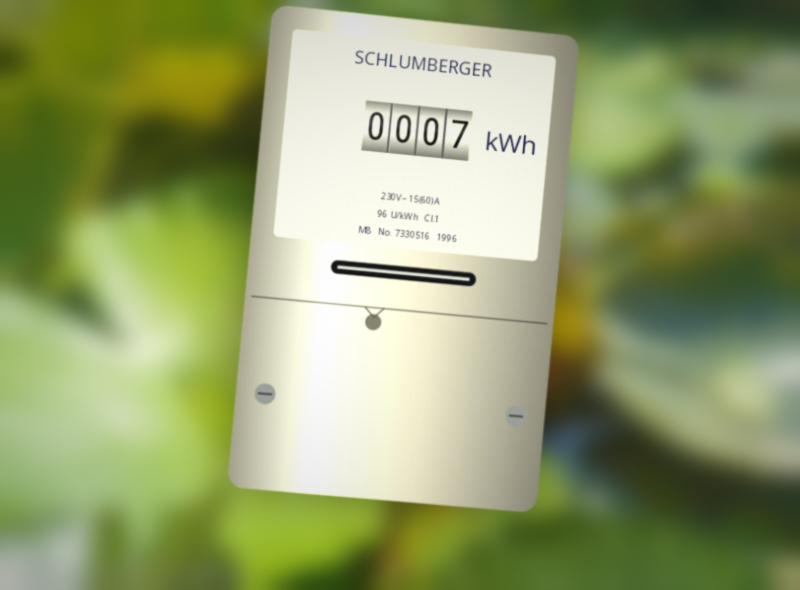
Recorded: 7 kWh
